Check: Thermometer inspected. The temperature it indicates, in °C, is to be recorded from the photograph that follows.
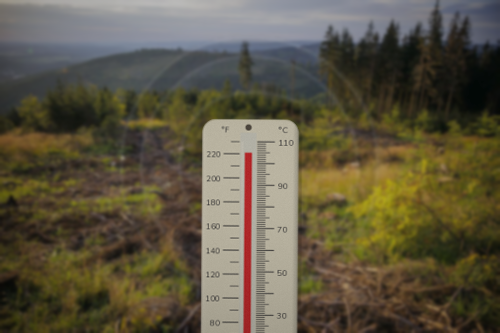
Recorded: 105 °C
